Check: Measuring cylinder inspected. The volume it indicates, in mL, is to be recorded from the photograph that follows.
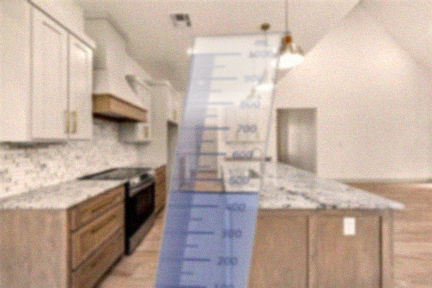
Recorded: 450 mL
